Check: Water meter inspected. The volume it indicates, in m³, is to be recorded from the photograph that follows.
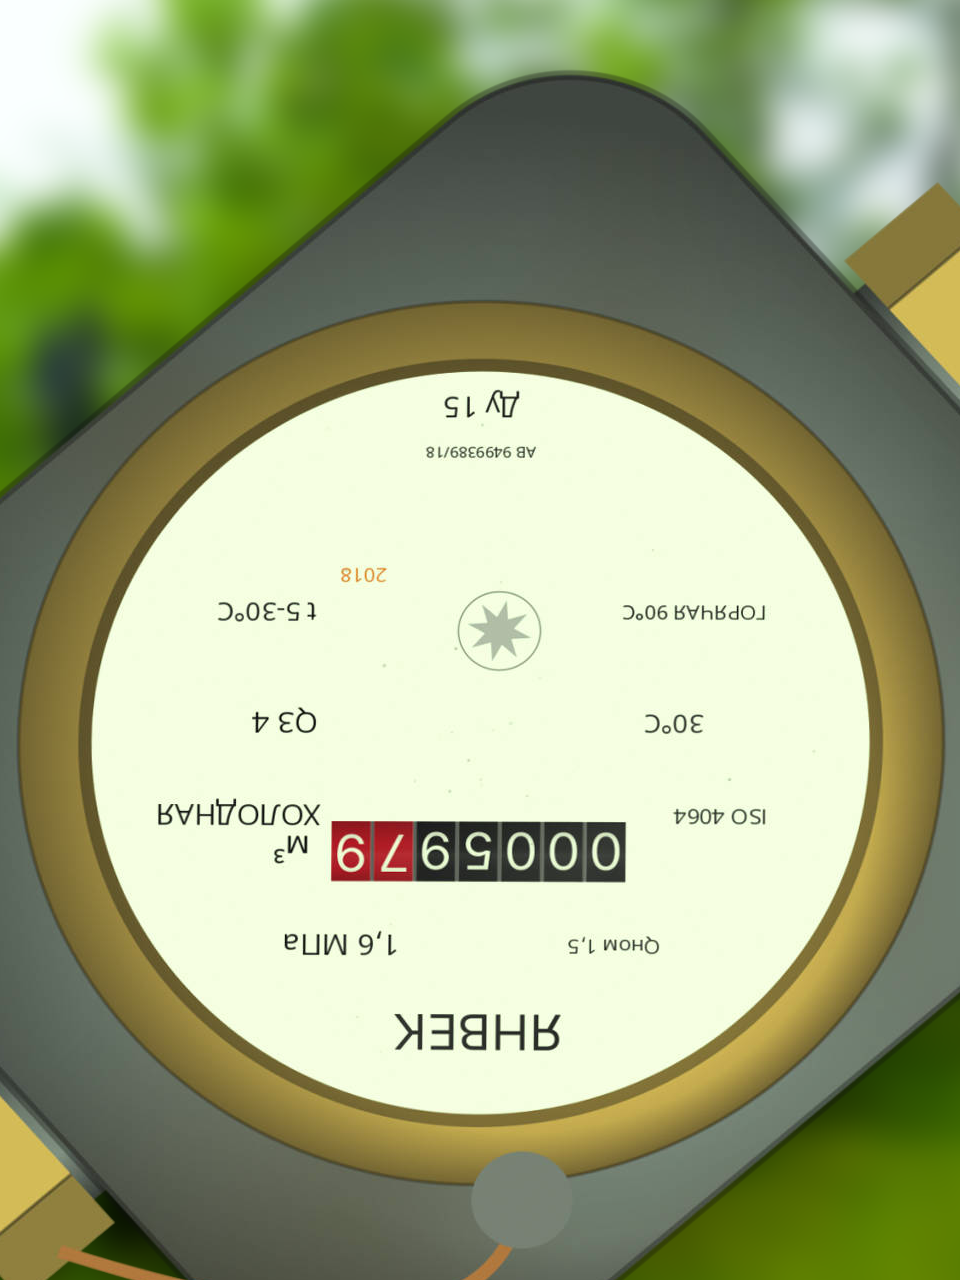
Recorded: 59.79 m³
